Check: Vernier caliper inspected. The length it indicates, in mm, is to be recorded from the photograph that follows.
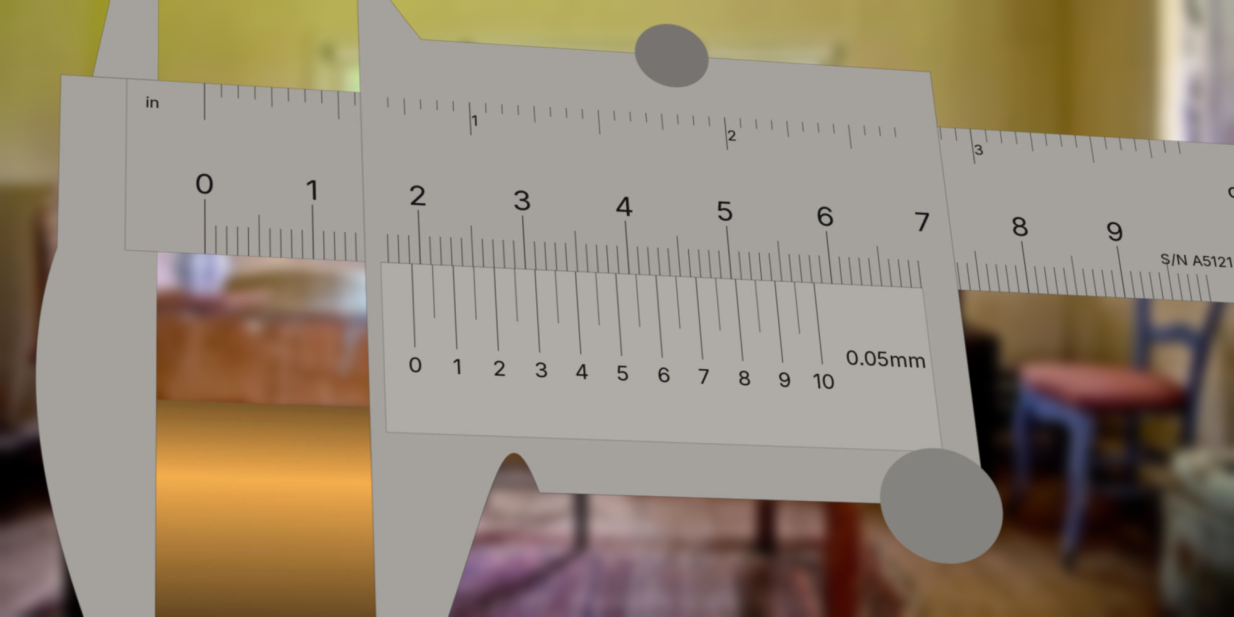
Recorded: 19.2 mm
